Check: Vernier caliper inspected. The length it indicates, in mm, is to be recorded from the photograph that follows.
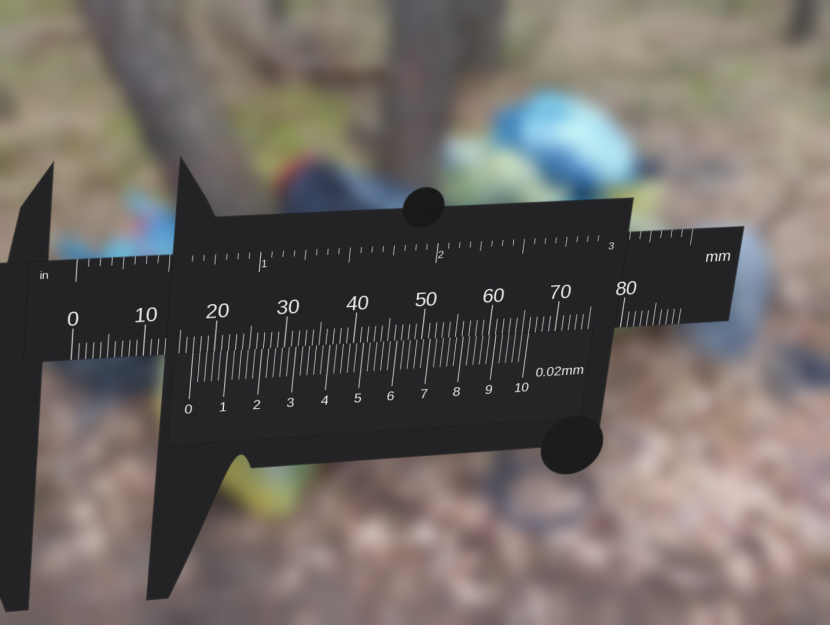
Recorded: 17.0 mm
